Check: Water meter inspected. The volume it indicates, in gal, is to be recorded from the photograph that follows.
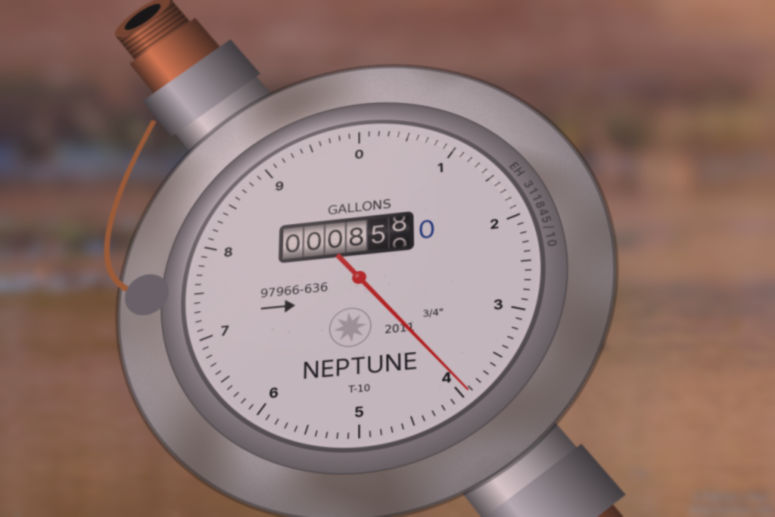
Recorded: 8583.9 gal
